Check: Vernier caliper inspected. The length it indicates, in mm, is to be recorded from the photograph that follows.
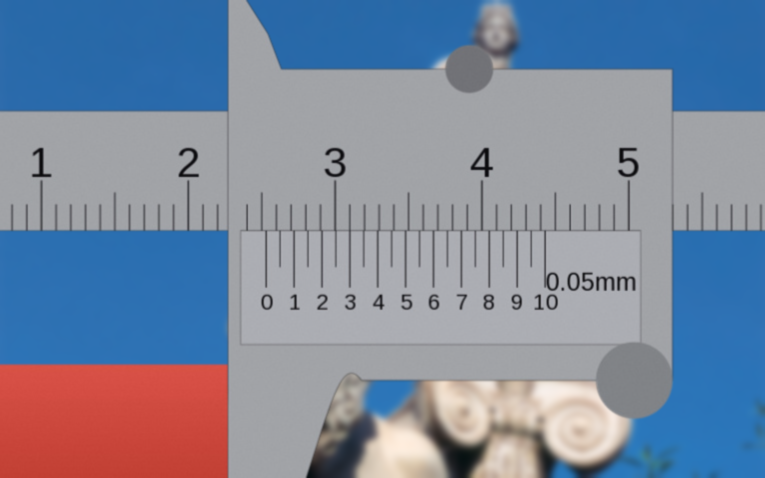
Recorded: 25.3 mm
